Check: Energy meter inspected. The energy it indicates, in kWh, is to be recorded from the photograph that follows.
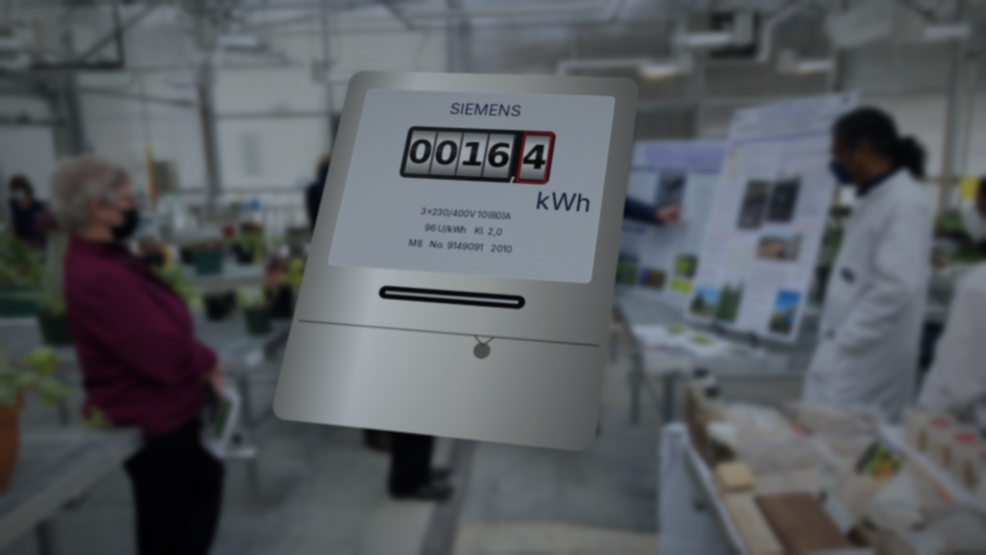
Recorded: 16.4 kWh
